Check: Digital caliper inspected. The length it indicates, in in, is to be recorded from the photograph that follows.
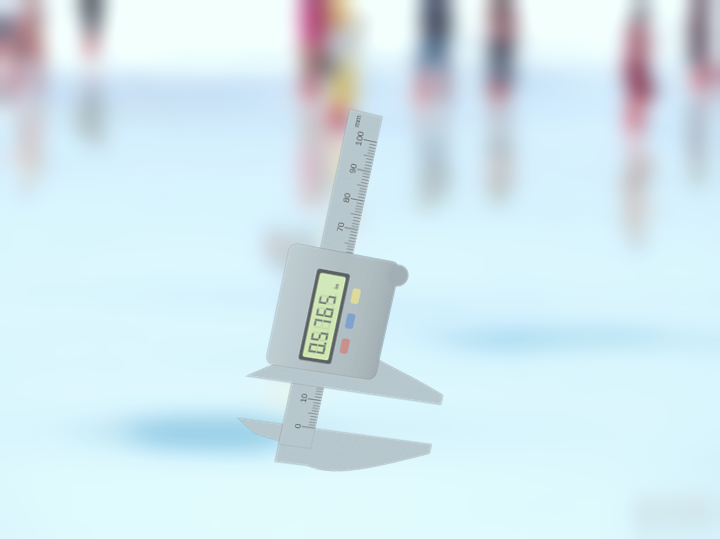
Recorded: 0.5765 in
